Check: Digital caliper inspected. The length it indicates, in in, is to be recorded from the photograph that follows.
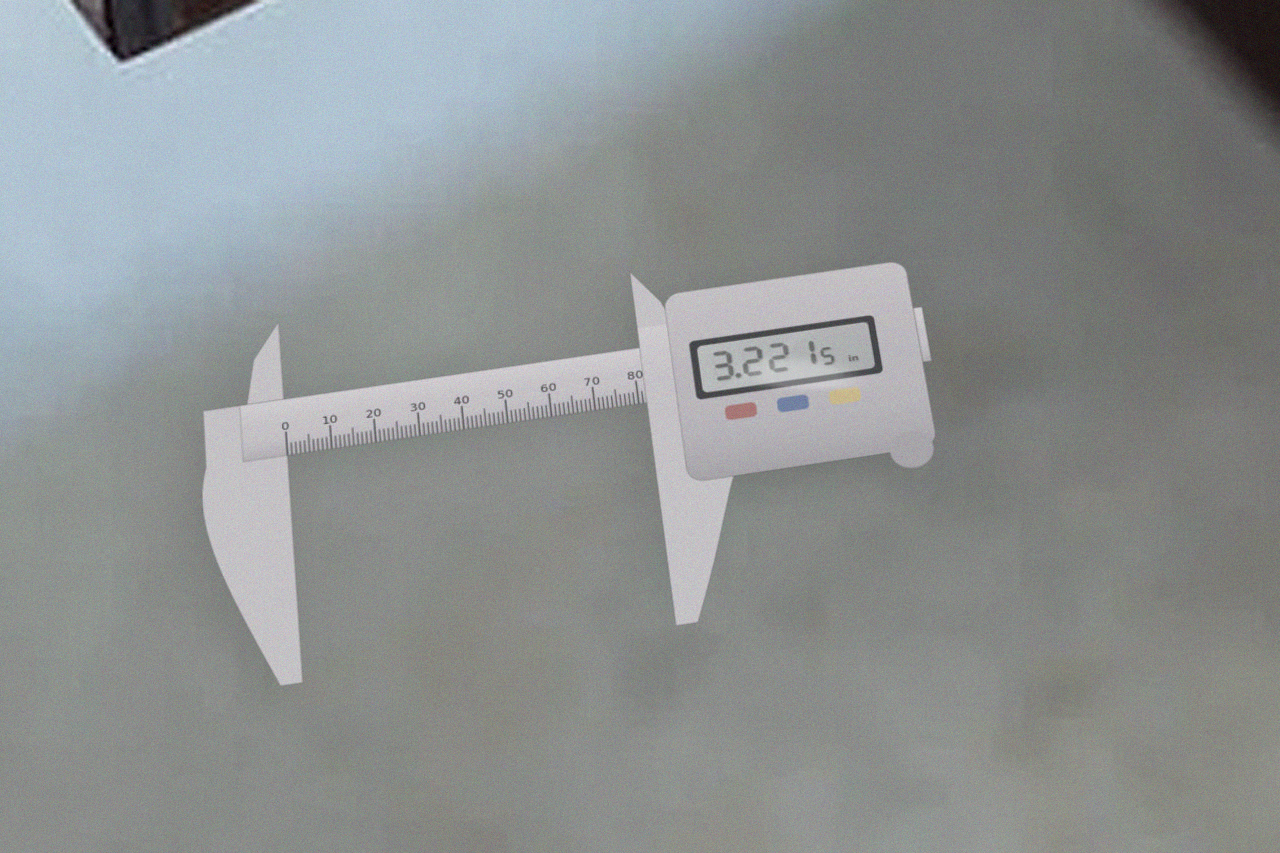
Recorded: 3.2215 in
